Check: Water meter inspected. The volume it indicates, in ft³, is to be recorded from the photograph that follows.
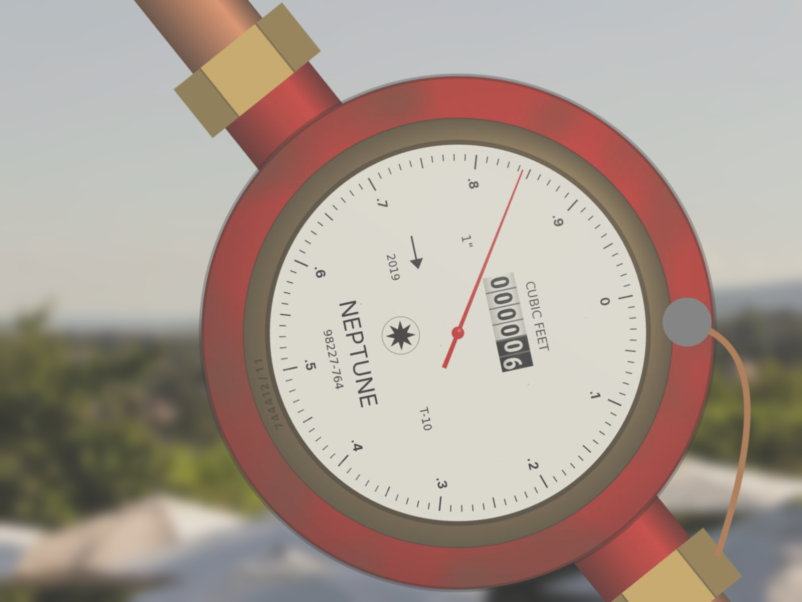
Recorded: 5.84 ft³
